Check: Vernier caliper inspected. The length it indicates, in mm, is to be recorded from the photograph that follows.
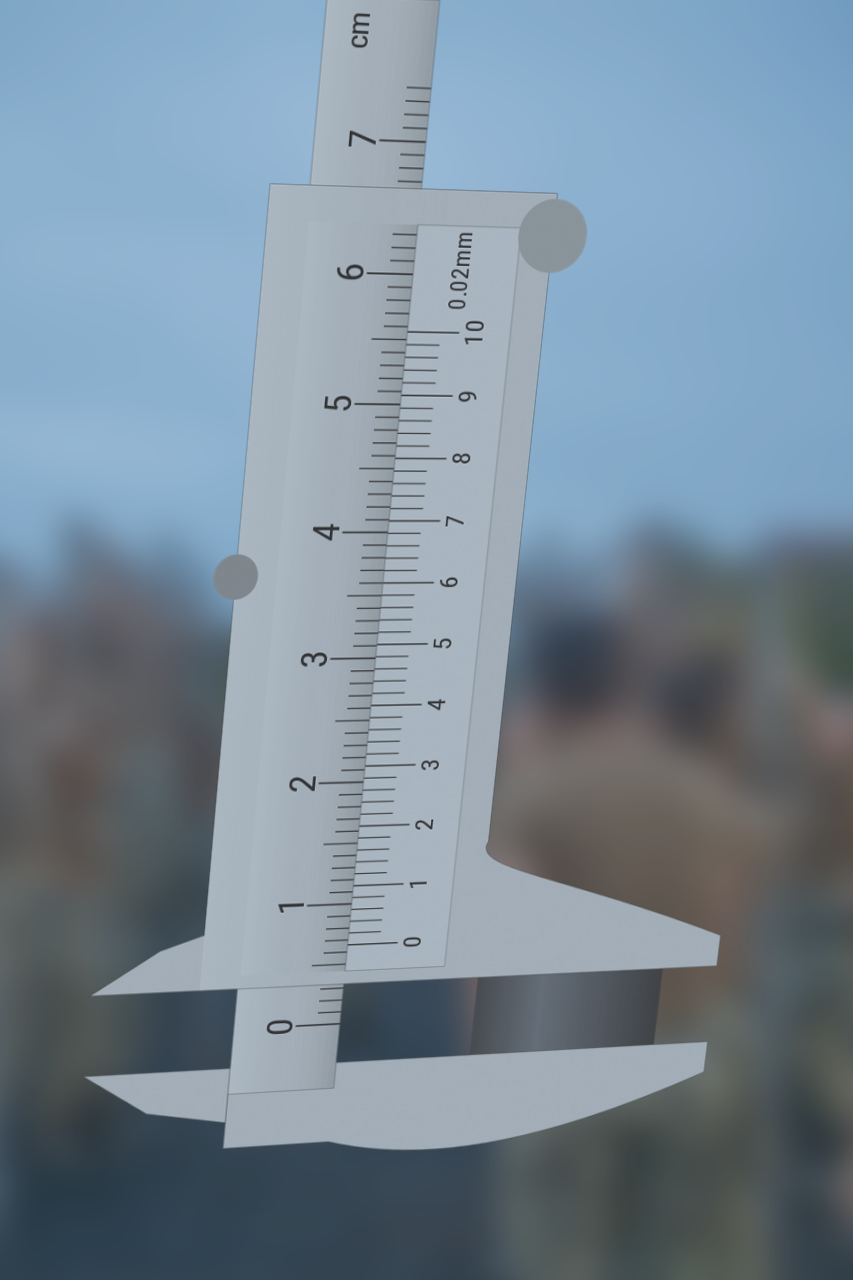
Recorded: 6.6 mm
